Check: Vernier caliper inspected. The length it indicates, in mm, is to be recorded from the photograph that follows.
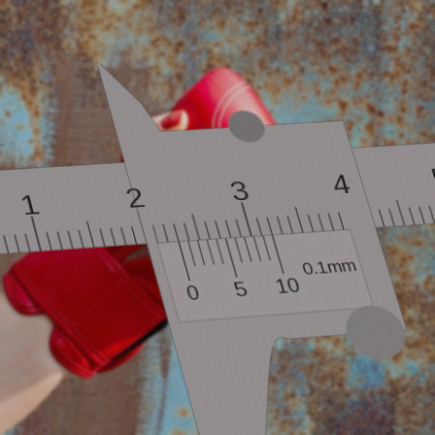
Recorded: 23.0 mm
